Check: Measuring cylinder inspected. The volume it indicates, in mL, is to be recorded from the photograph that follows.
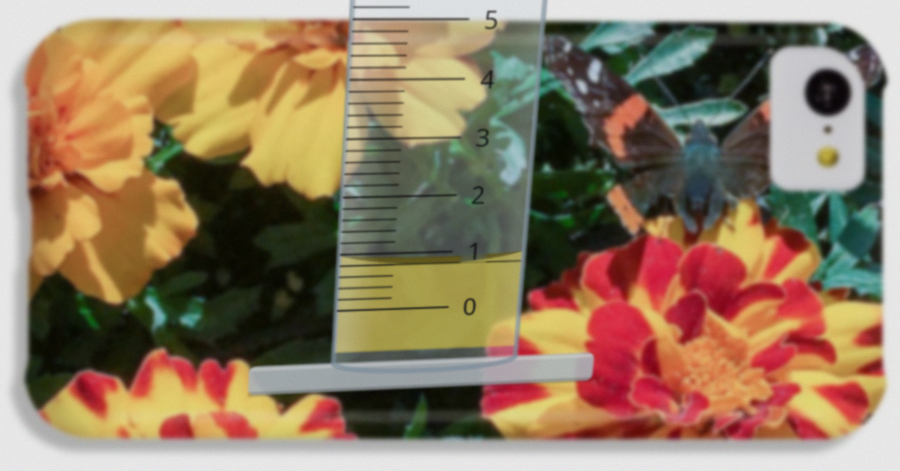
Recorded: 0.8 mL
